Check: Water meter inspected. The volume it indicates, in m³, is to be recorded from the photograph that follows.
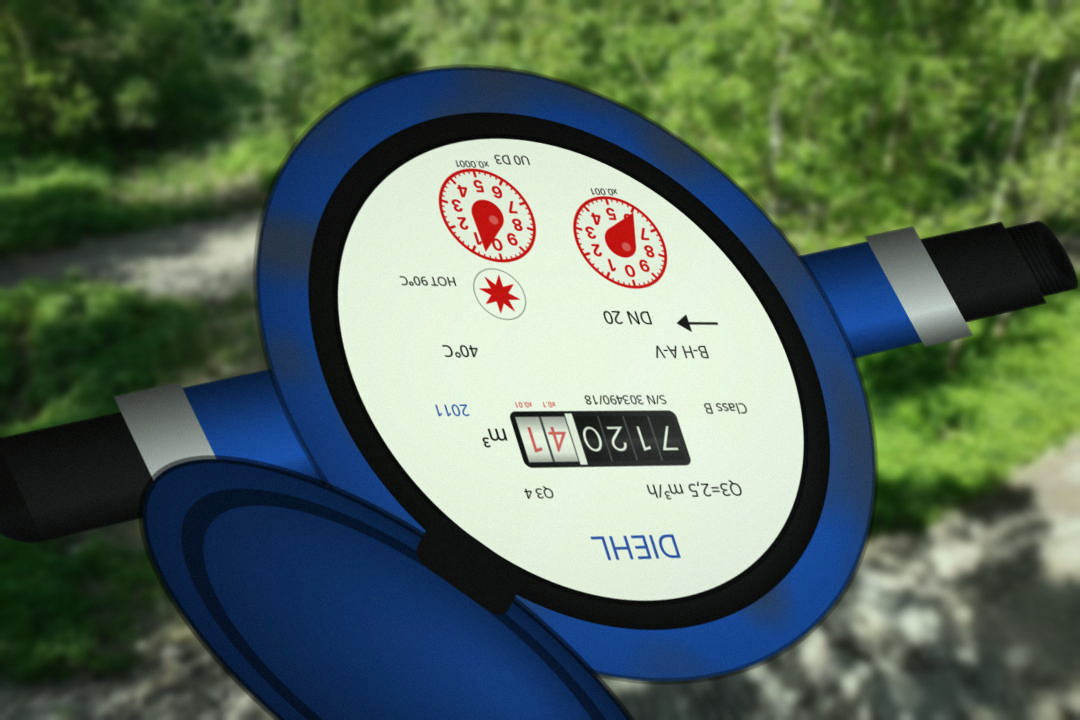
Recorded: 7120.4160 m³
